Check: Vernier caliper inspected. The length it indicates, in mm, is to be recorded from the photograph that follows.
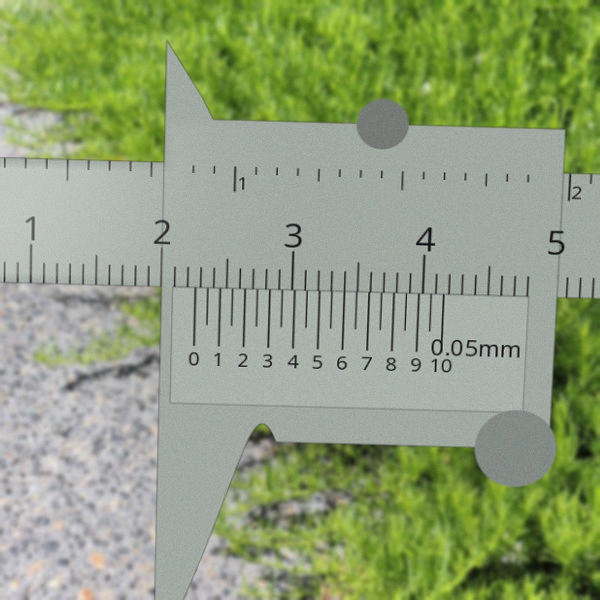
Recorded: 22.6 mm
